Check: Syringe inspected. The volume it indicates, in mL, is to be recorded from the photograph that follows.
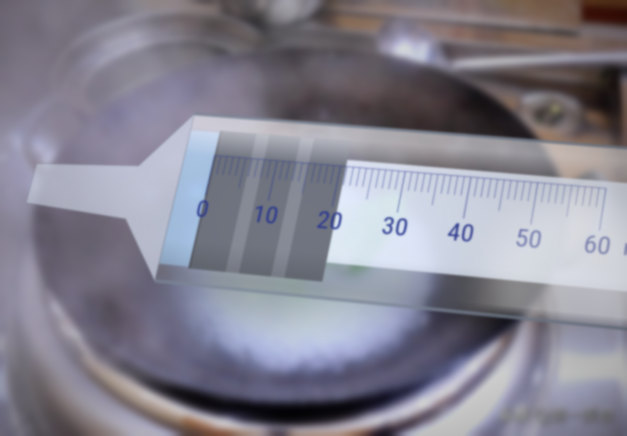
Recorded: 0 mL
